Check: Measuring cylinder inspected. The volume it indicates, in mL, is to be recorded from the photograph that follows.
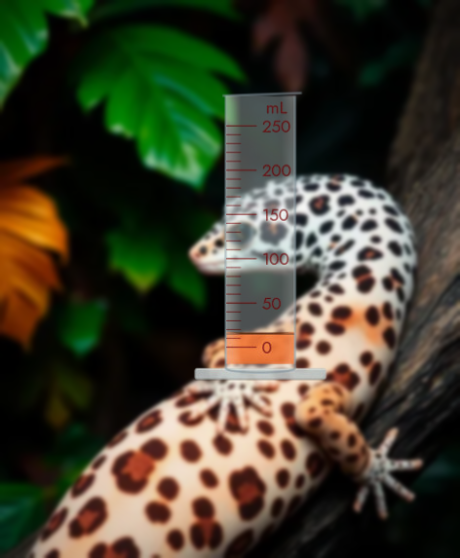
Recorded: 15 mL
